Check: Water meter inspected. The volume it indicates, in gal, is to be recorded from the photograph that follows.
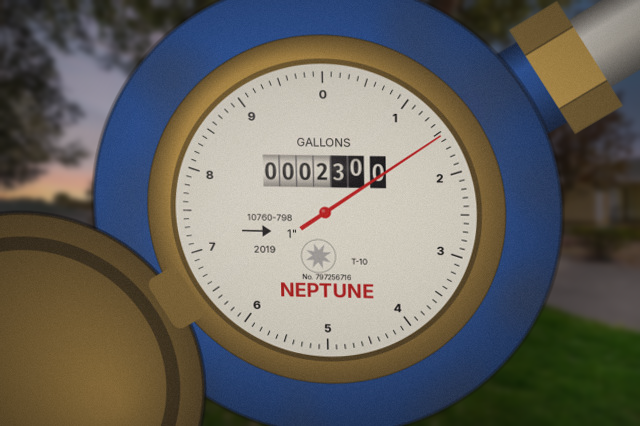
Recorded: 2301.5 gal
